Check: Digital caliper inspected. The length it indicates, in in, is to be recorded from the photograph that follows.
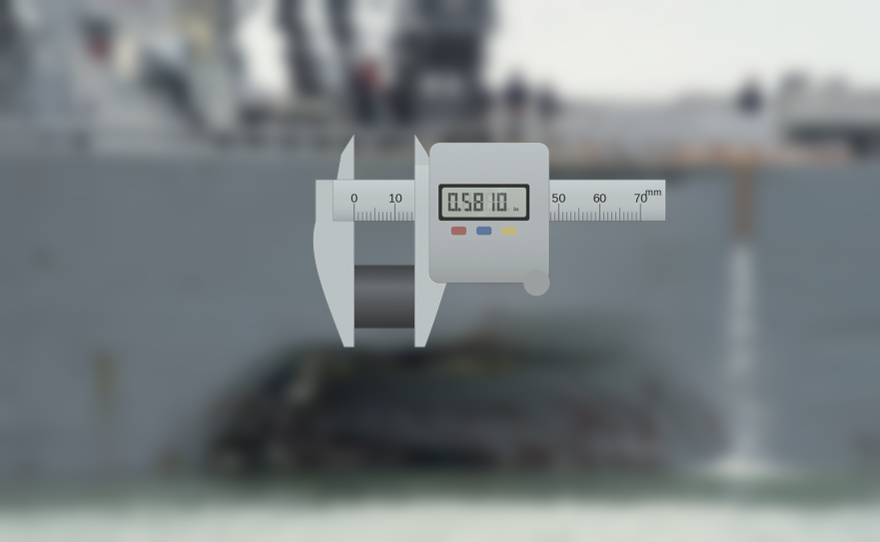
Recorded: 0.5810 in
